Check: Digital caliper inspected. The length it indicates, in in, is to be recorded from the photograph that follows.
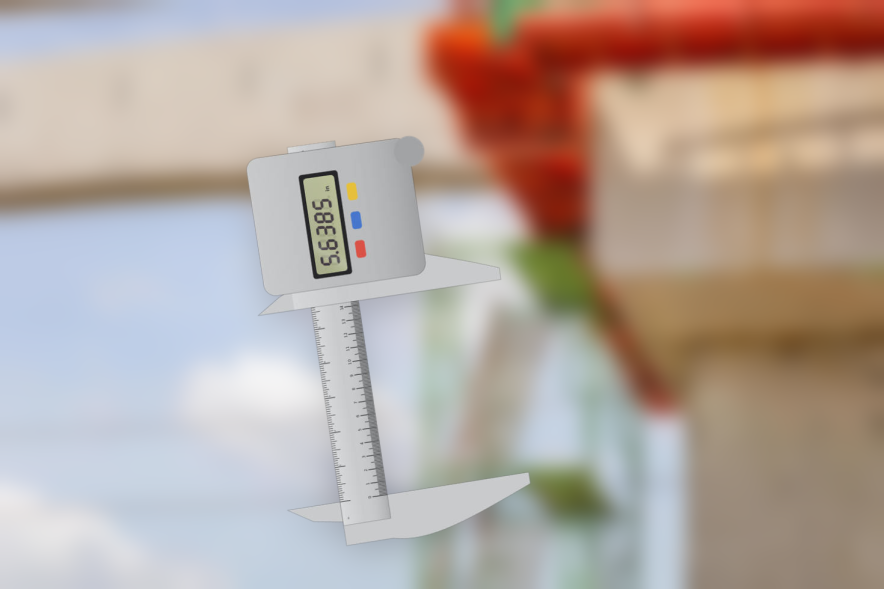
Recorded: 5.6385 in
